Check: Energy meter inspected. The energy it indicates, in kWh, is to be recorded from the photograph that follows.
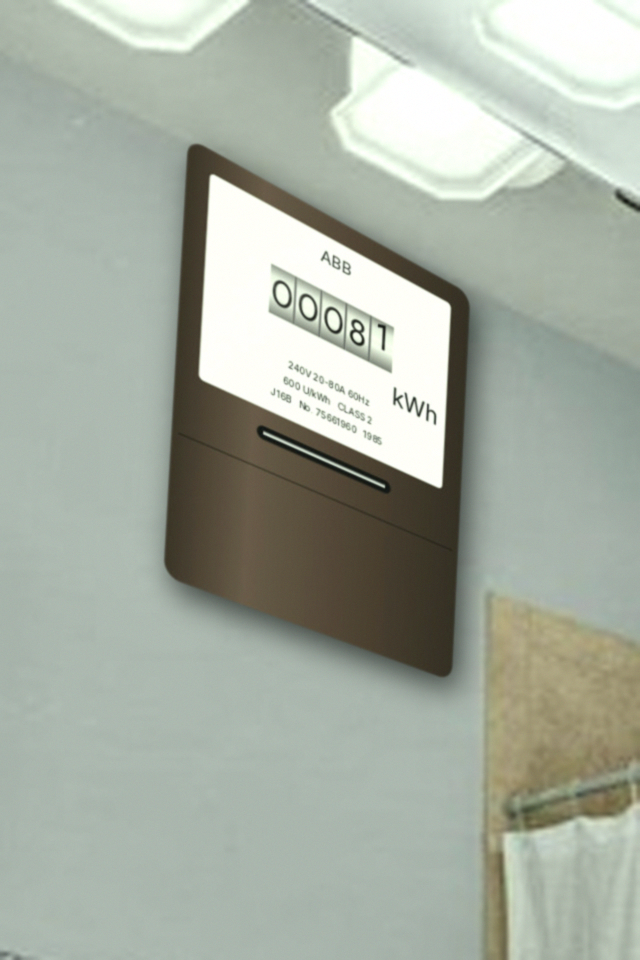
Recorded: 81 kWh
